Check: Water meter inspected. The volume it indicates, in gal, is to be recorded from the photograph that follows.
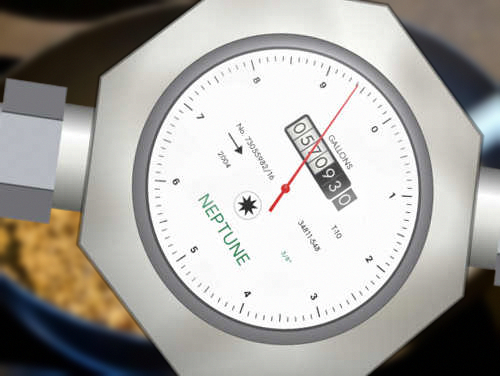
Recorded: 570929.4 gal
